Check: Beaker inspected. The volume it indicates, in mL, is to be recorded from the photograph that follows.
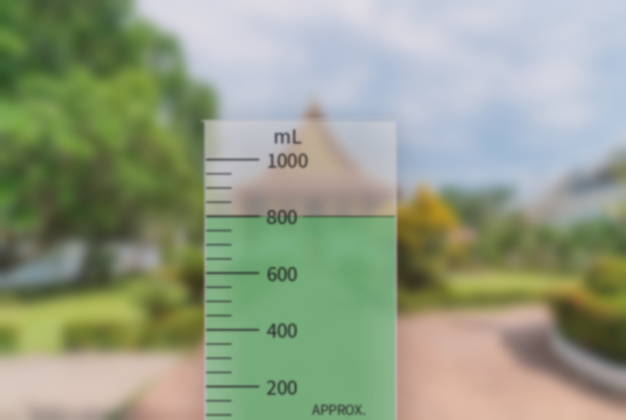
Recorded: 800 mL
